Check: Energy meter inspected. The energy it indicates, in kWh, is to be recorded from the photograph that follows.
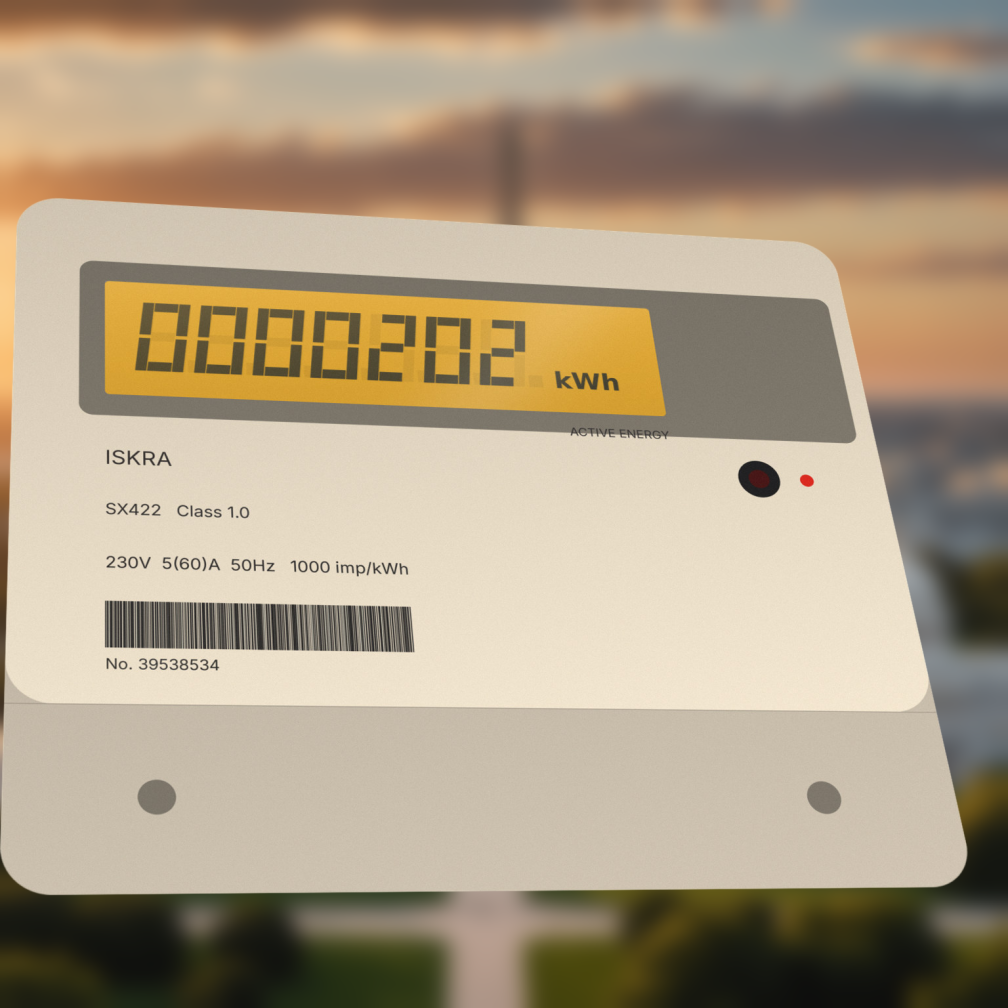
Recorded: 202 kWh
